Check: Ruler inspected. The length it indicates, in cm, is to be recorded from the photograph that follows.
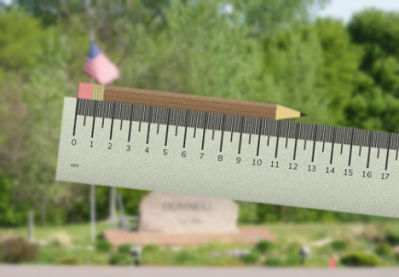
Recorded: 12.5 cm
